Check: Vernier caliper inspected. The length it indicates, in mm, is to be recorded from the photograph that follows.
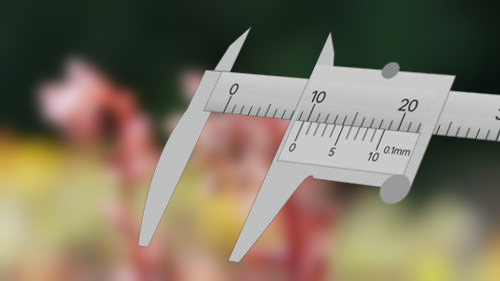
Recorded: 9.6 mm
